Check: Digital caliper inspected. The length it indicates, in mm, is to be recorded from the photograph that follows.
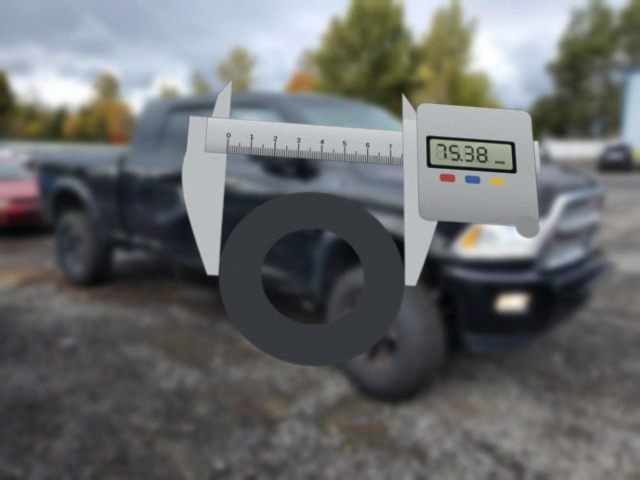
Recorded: 75.38 mm
